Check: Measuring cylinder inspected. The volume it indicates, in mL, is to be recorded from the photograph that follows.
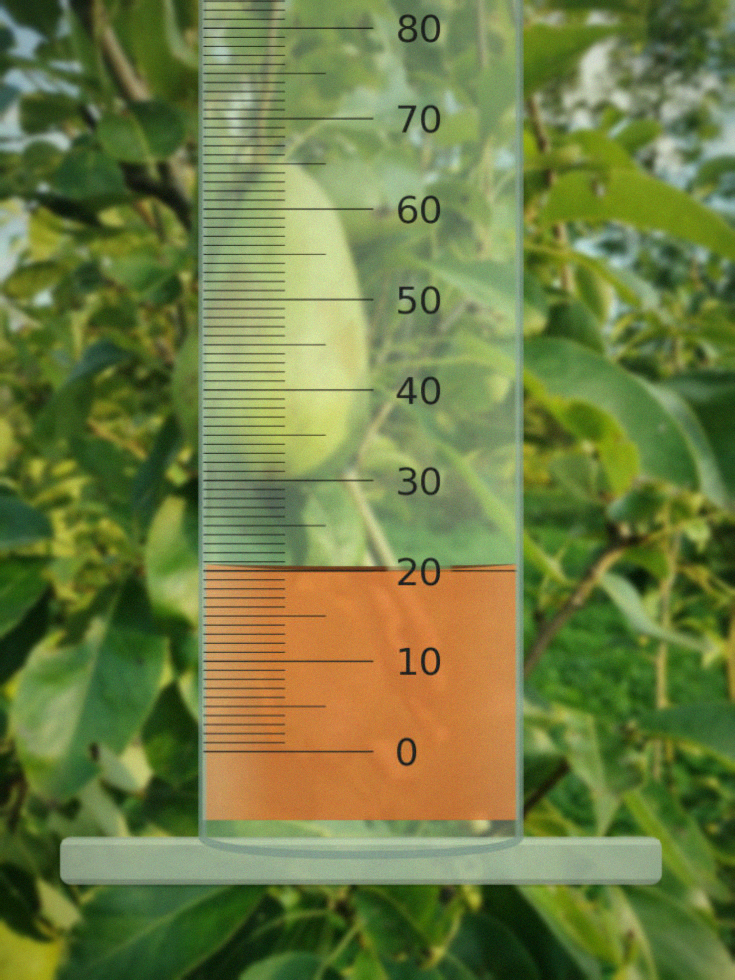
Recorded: 20 mL
